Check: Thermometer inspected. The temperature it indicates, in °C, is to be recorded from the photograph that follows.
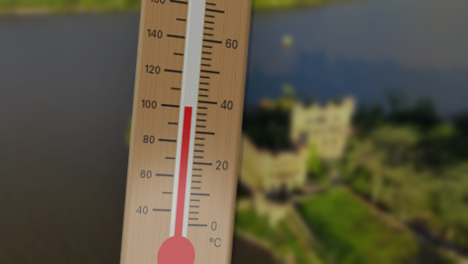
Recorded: 38 °C
